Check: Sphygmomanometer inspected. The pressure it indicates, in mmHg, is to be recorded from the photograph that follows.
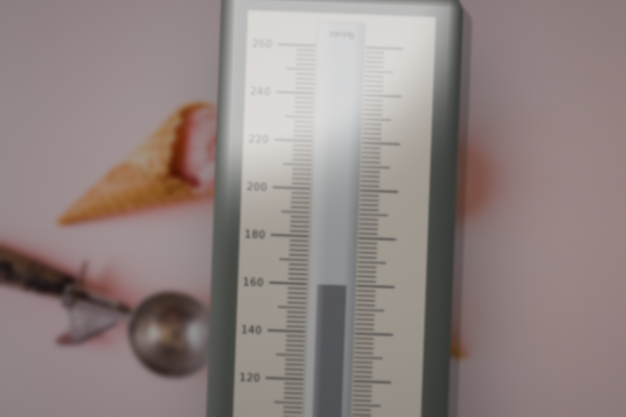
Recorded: 160 mmHg
